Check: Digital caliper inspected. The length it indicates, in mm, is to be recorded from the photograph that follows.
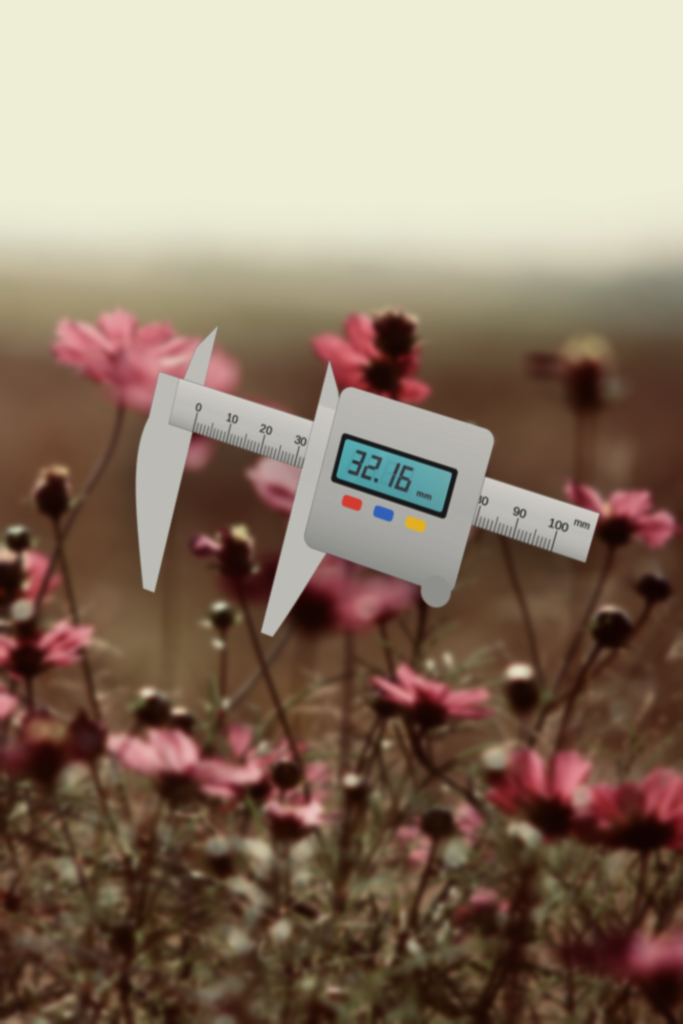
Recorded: 32.16 mm
